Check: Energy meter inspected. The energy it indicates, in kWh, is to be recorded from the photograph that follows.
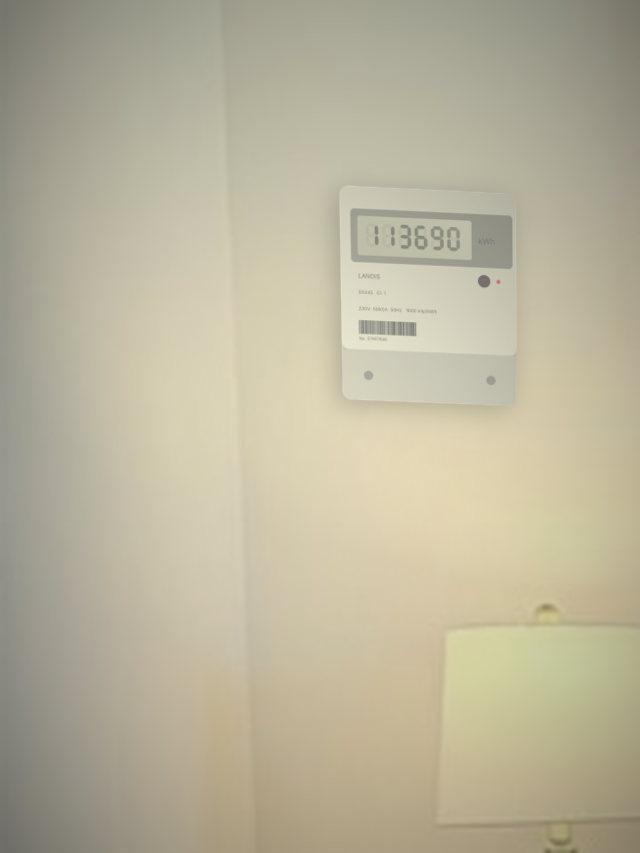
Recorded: 113690 kWh
